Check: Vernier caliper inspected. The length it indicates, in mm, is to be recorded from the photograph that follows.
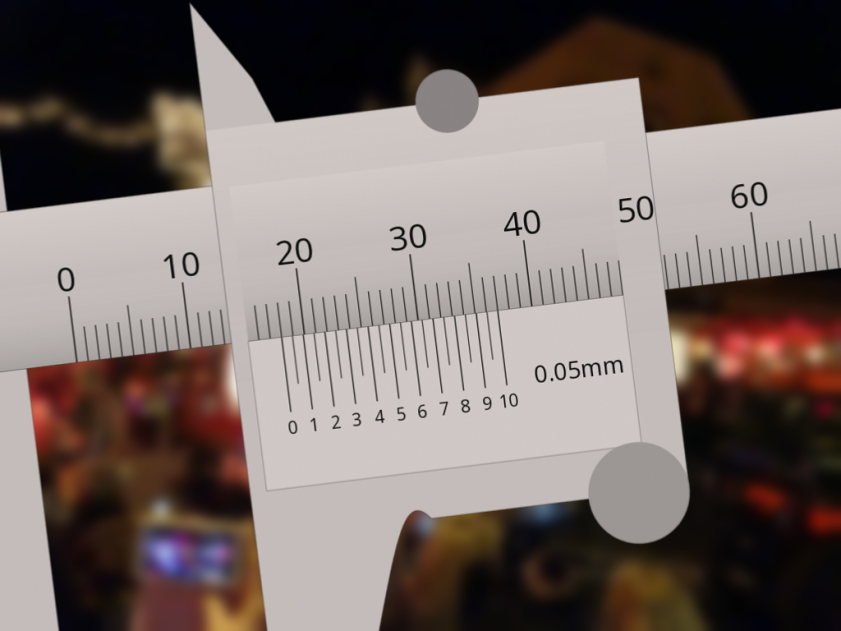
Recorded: 18.0 mm
